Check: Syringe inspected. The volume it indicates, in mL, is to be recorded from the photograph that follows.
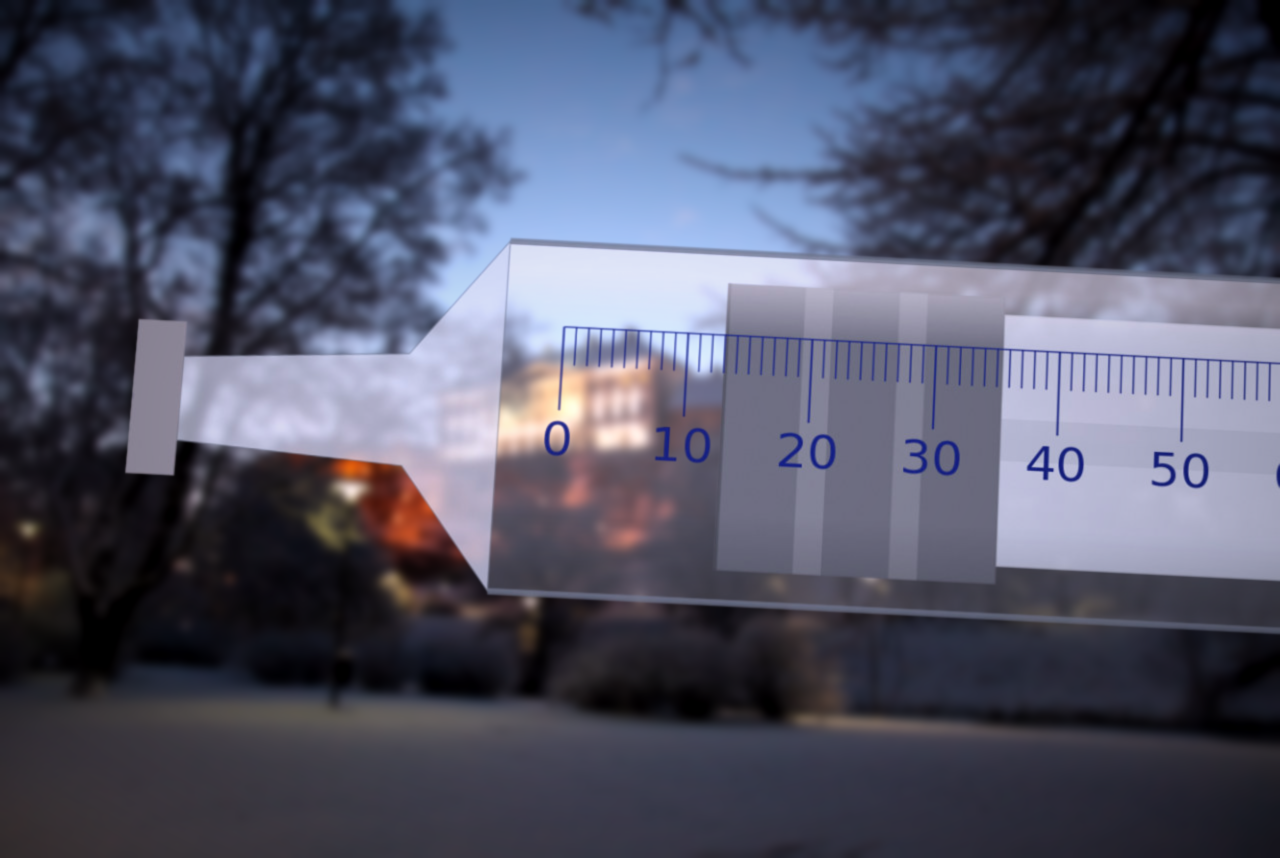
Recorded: 13 mL
